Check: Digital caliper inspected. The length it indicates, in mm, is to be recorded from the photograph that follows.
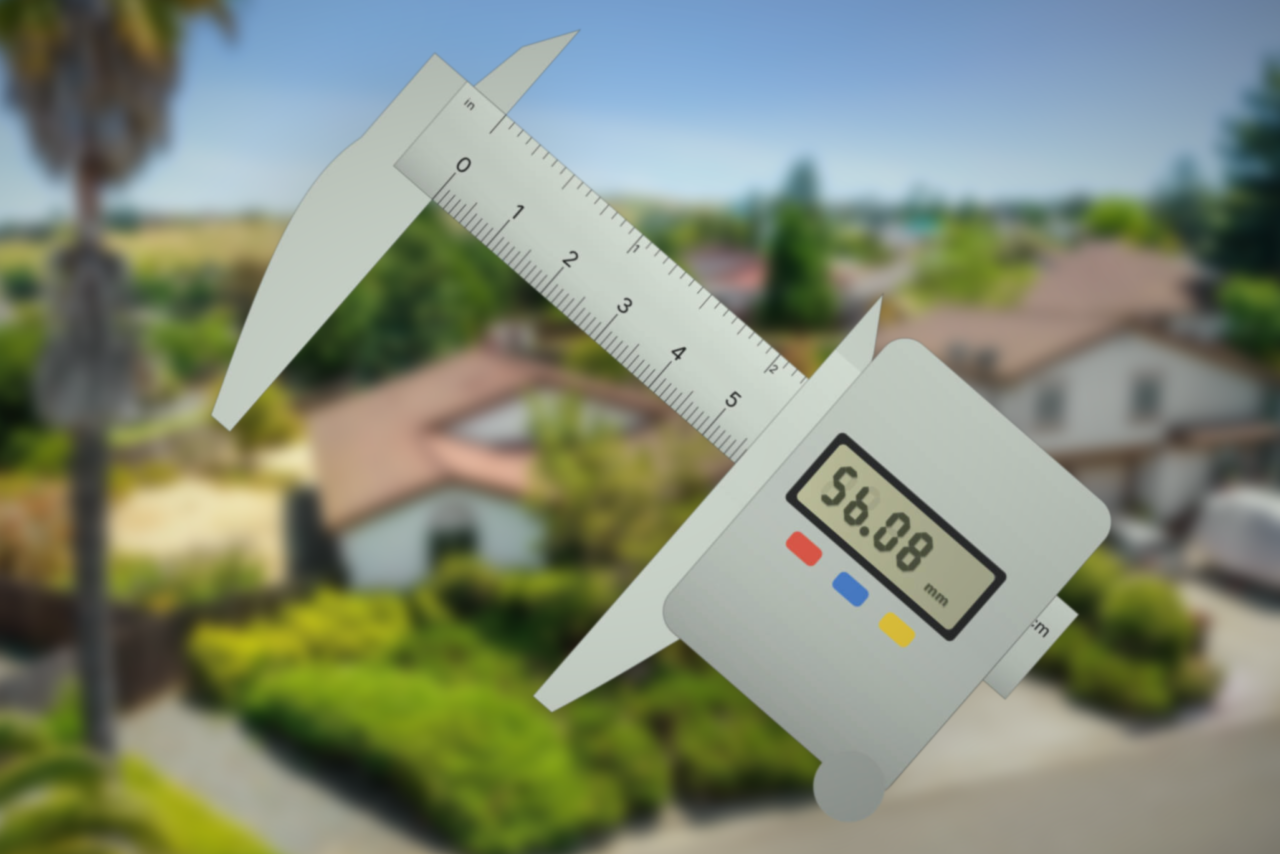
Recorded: 56.08 mm
